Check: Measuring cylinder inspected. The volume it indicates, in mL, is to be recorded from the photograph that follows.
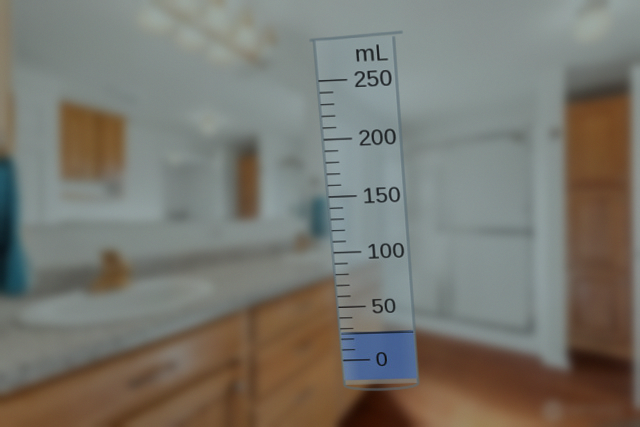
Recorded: 25 mL
